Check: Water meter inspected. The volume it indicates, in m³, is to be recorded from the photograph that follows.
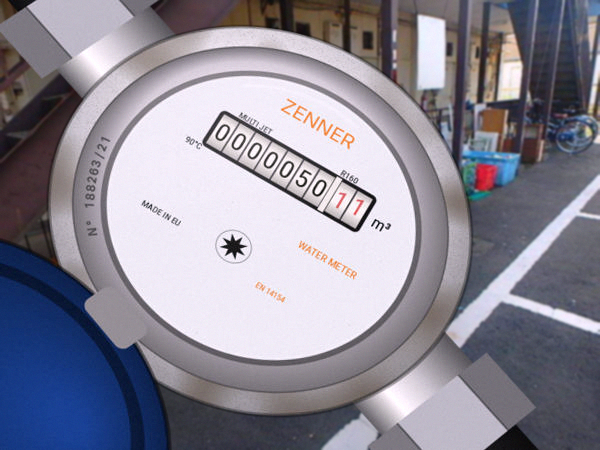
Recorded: 50.11 m³
